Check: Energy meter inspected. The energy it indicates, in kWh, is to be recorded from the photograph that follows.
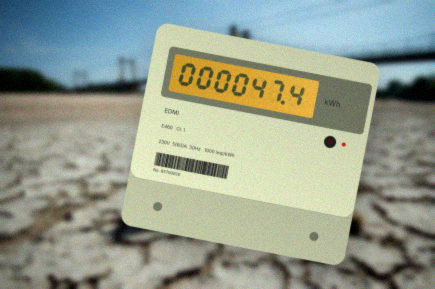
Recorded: 47.4 kWh
